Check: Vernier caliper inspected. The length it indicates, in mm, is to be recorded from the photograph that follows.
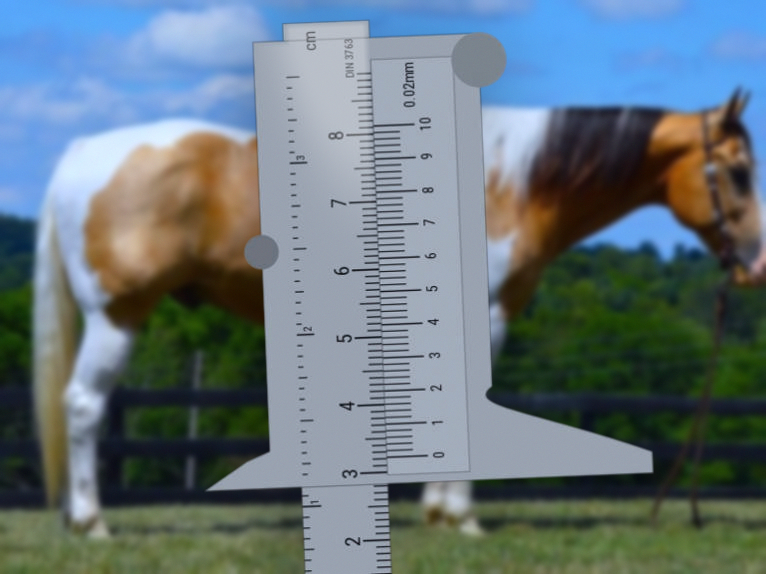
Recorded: 32.2 mm
